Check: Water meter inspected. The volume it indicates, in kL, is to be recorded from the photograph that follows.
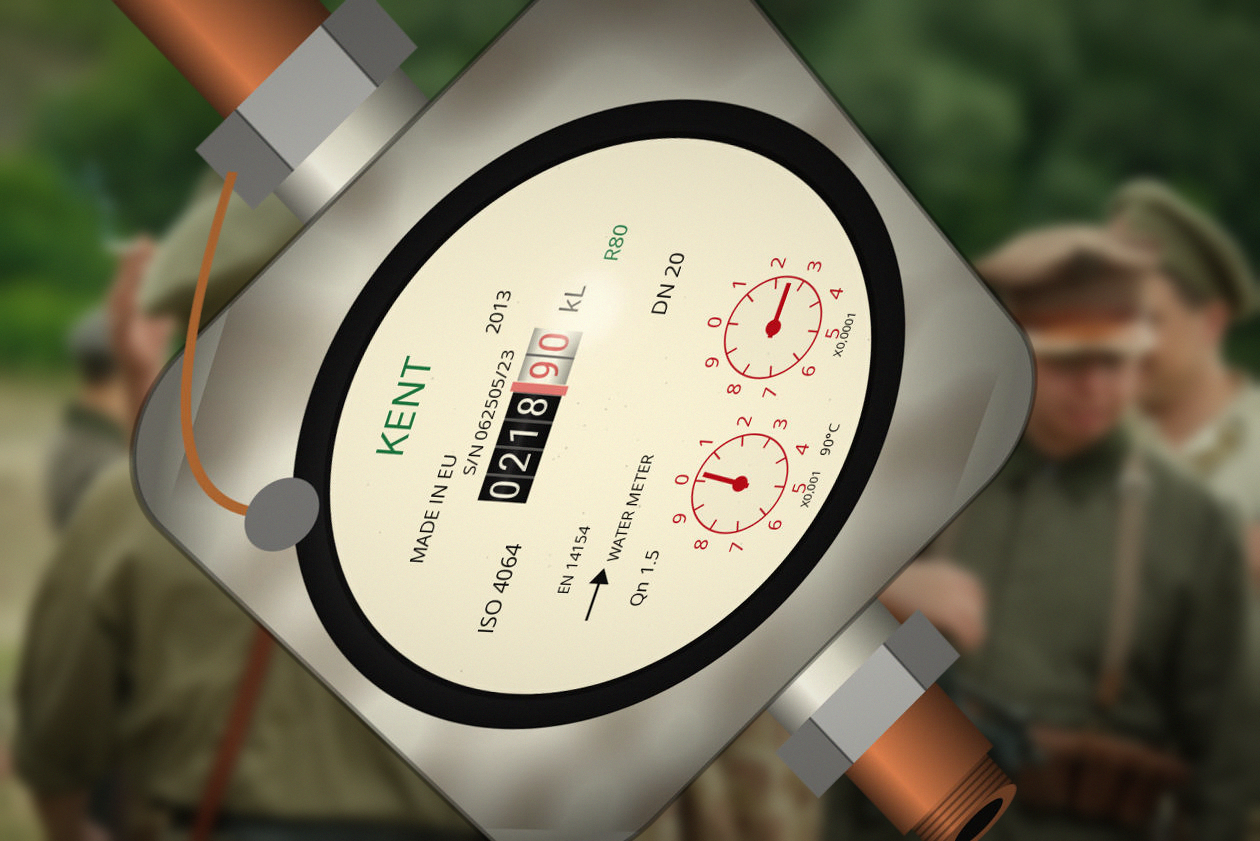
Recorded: 218.9002 kL
